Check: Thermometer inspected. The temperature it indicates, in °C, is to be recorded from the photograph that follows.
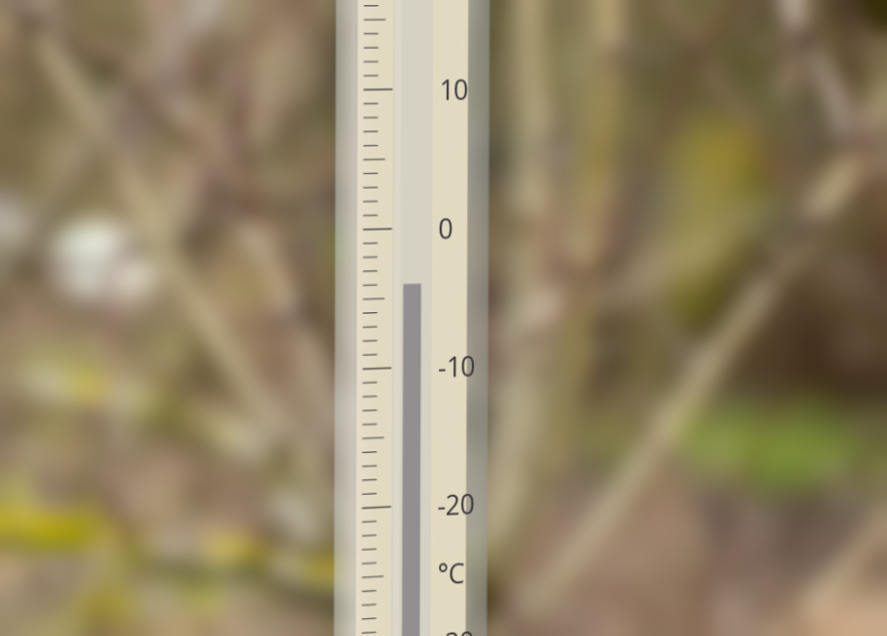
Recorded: -4 °C
